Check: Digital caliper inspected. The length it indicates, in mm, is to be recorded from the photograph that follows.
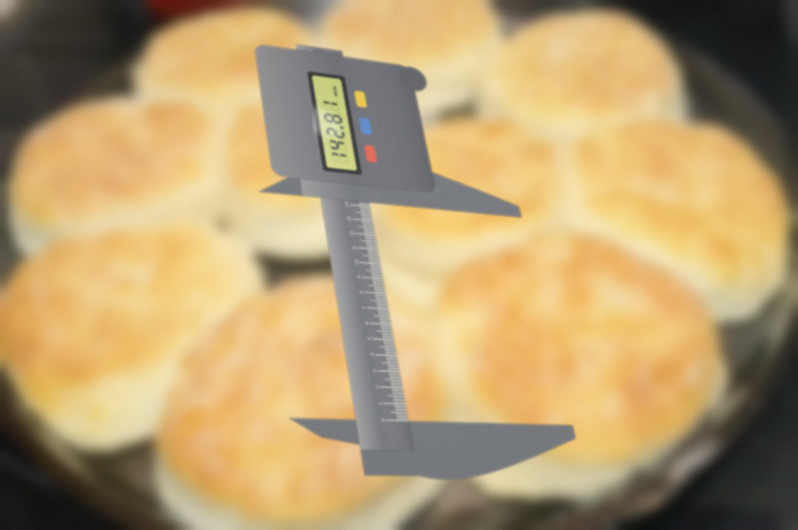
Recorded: 142.81 mm
